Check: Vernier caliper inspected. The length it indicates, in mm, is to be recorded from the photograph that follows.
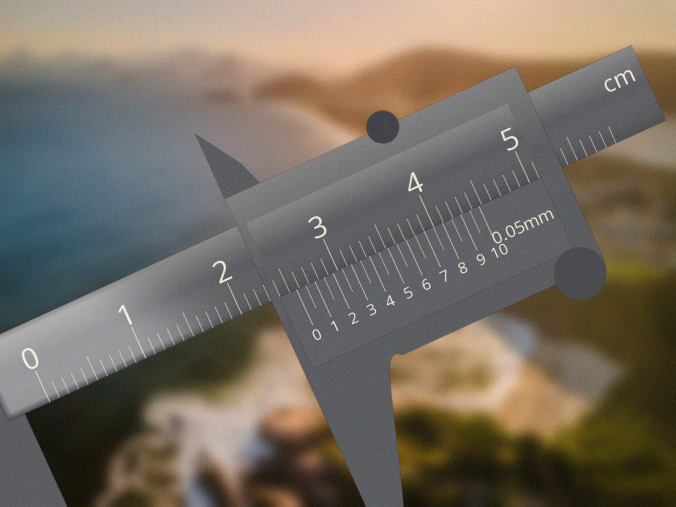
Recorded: 25.7 mm
